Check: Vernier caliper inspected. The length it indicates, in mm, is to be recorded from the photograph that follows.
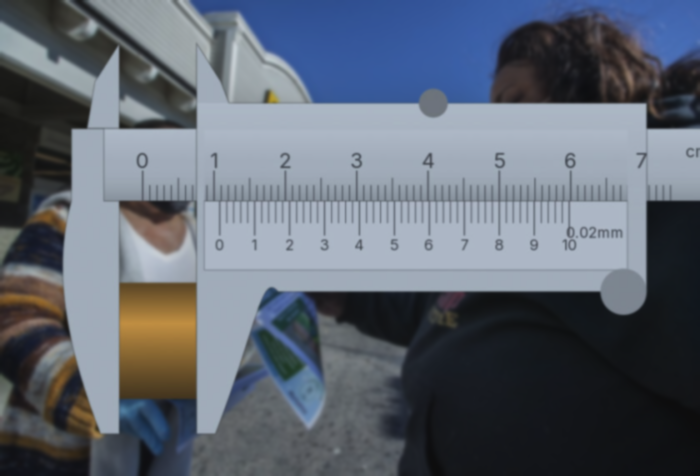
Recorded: 10.8 mm
